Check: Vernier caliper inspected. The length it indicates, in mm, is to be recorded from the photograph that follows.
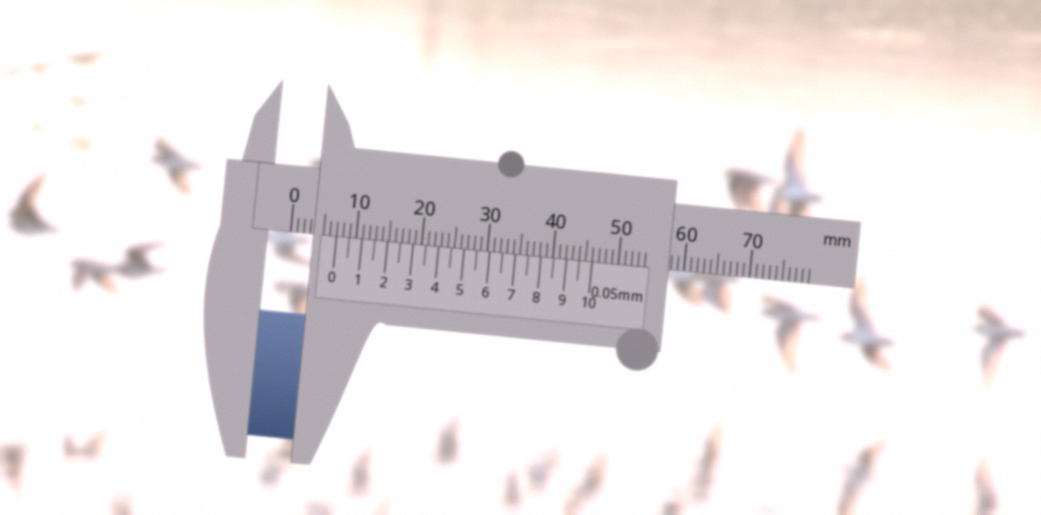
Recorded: 7.0 mm
